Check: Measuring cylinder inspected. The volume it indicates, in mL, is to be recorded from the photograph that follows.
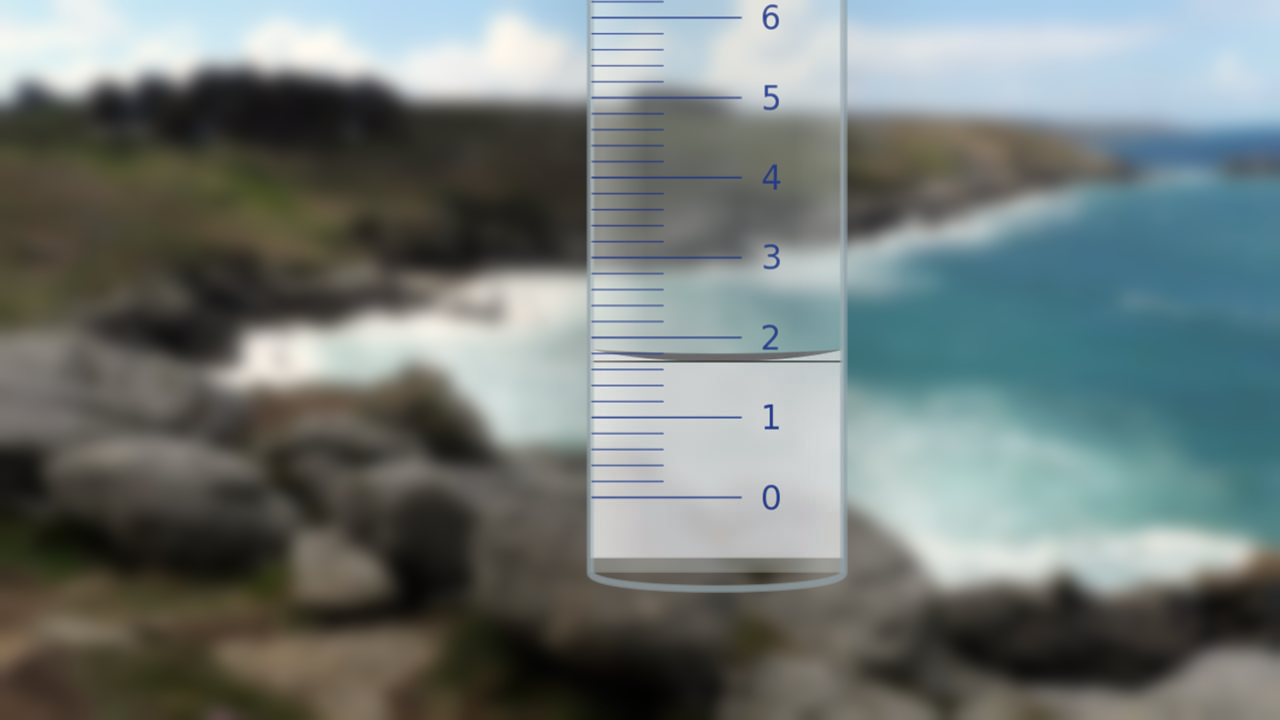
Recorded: 1.7 mL
